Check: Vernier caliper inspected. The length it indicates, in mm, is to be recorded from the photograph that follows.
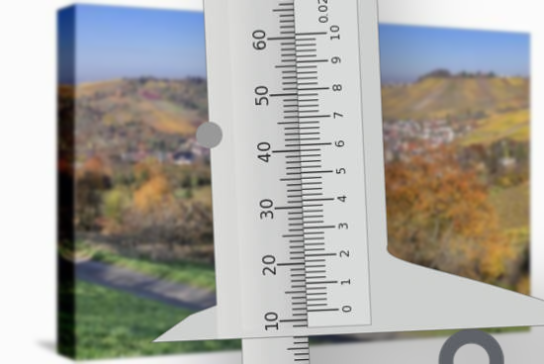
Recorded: 11.6 mm
